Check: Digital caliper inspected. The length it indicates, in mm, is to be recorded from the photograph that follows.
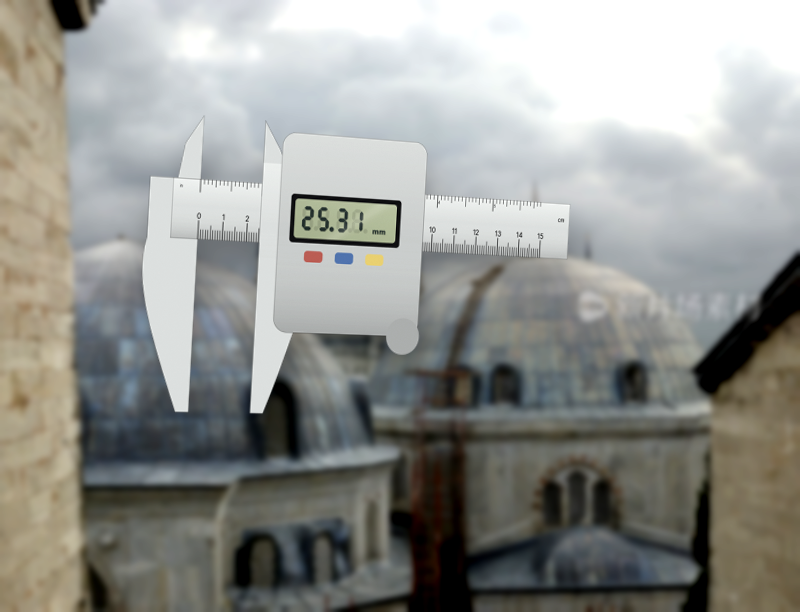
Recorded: 25.31 mm
